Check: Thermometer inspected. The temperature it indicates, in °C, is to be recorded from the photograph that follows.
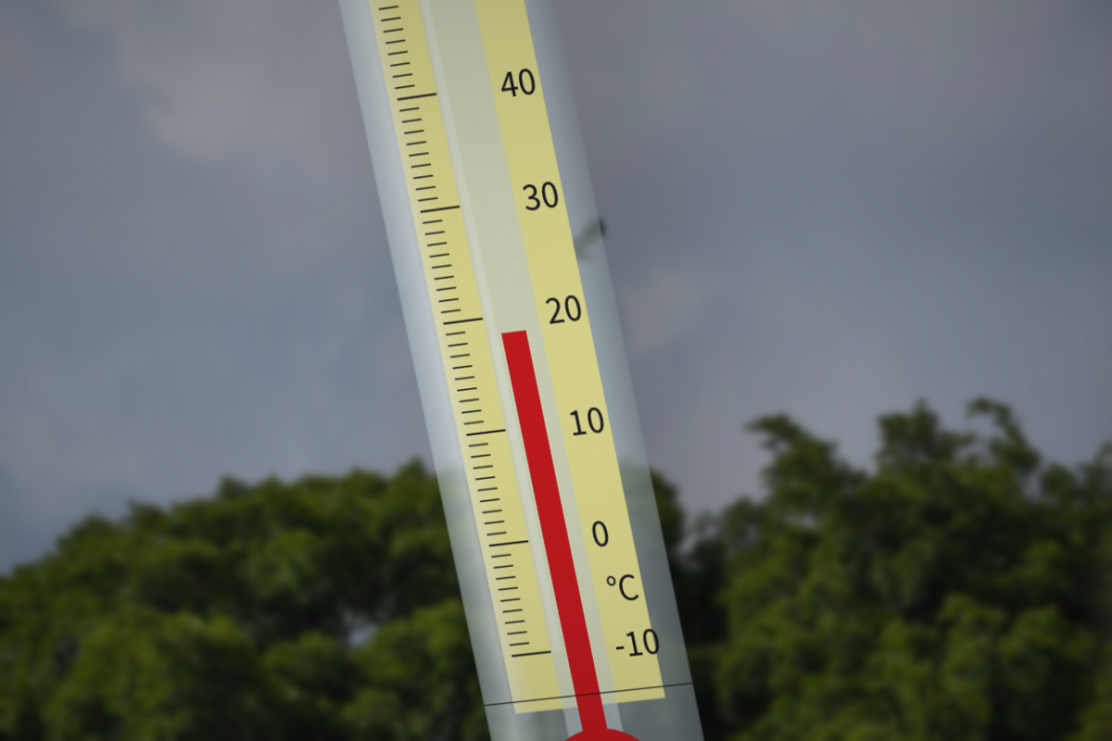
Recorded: 18.5 °C
